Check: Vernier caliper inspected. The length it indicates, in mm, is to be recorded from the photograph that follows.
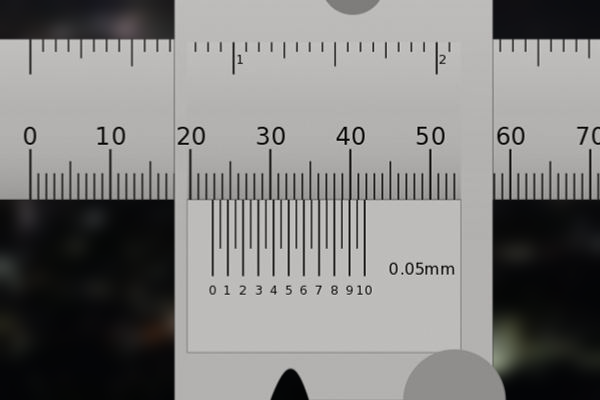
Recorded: 22.8 mm
